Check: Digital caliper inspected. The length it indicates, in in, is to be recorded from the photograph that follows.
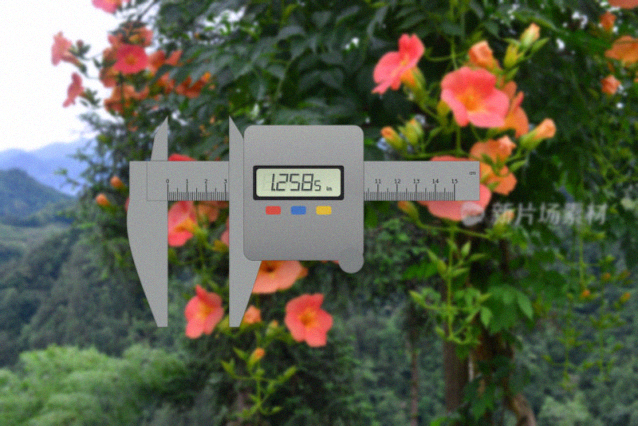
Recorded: 1.2585 in
